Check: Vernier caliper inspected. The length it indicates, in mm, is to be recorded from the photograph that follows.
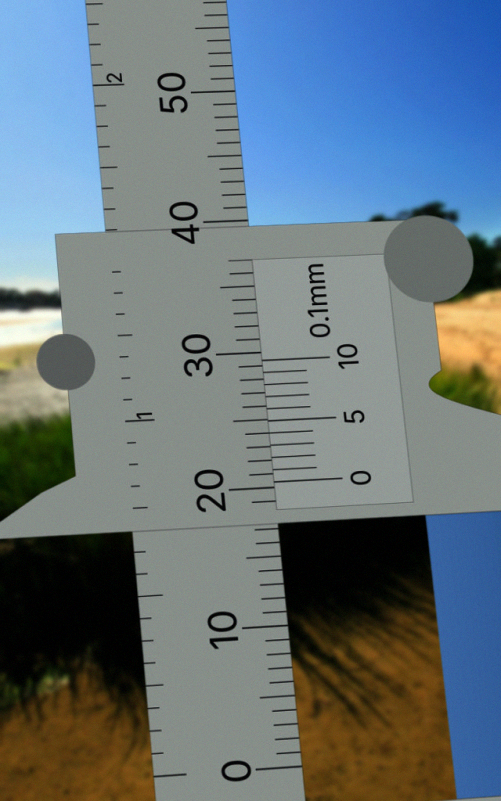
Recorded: 20.4 mm
